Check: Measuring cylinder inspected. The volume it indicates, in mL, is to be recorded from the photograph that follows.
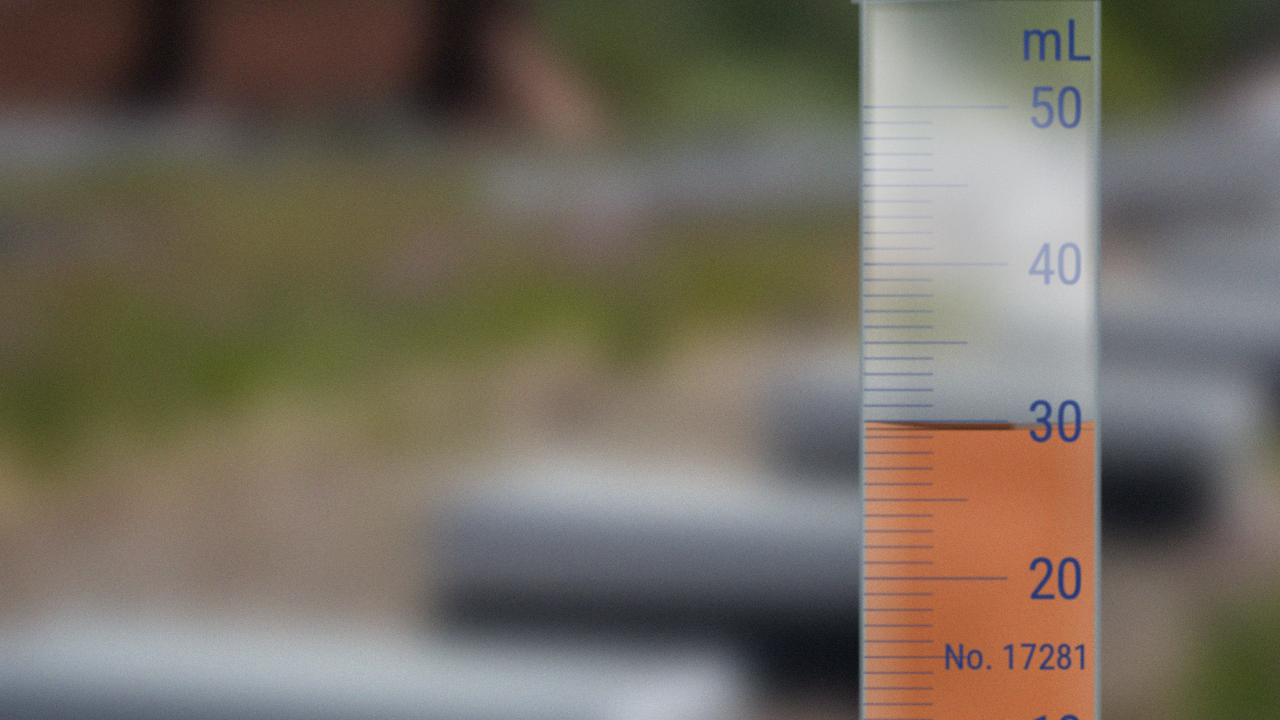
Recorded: 29.5 mL
